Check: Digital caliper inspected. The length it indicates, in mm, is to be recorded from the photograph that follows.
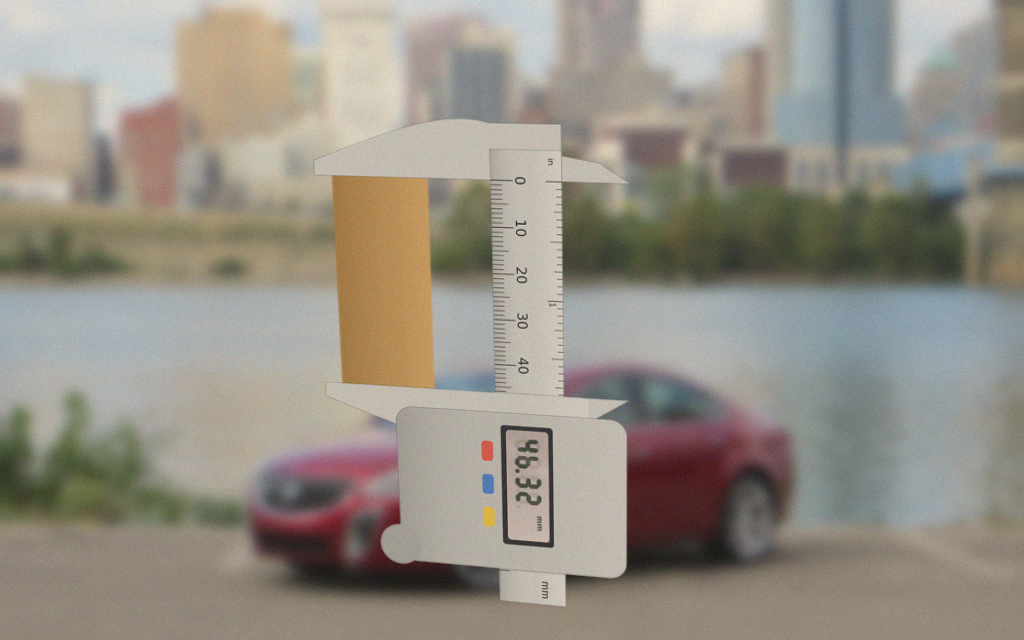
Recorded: 46.32 mm
